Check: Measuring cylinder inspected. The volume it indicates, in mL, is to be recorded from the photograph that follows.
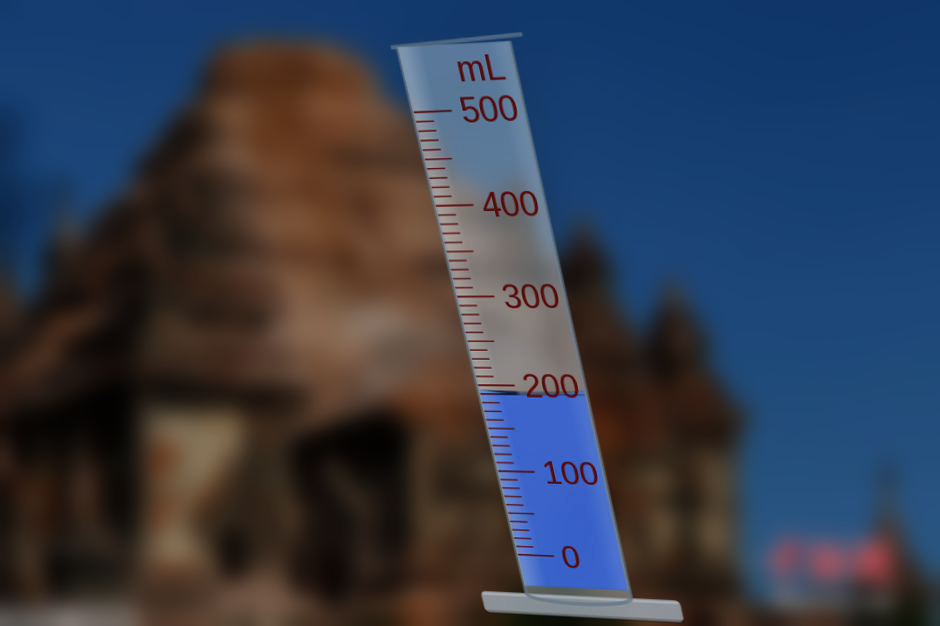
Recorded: 190 mL
